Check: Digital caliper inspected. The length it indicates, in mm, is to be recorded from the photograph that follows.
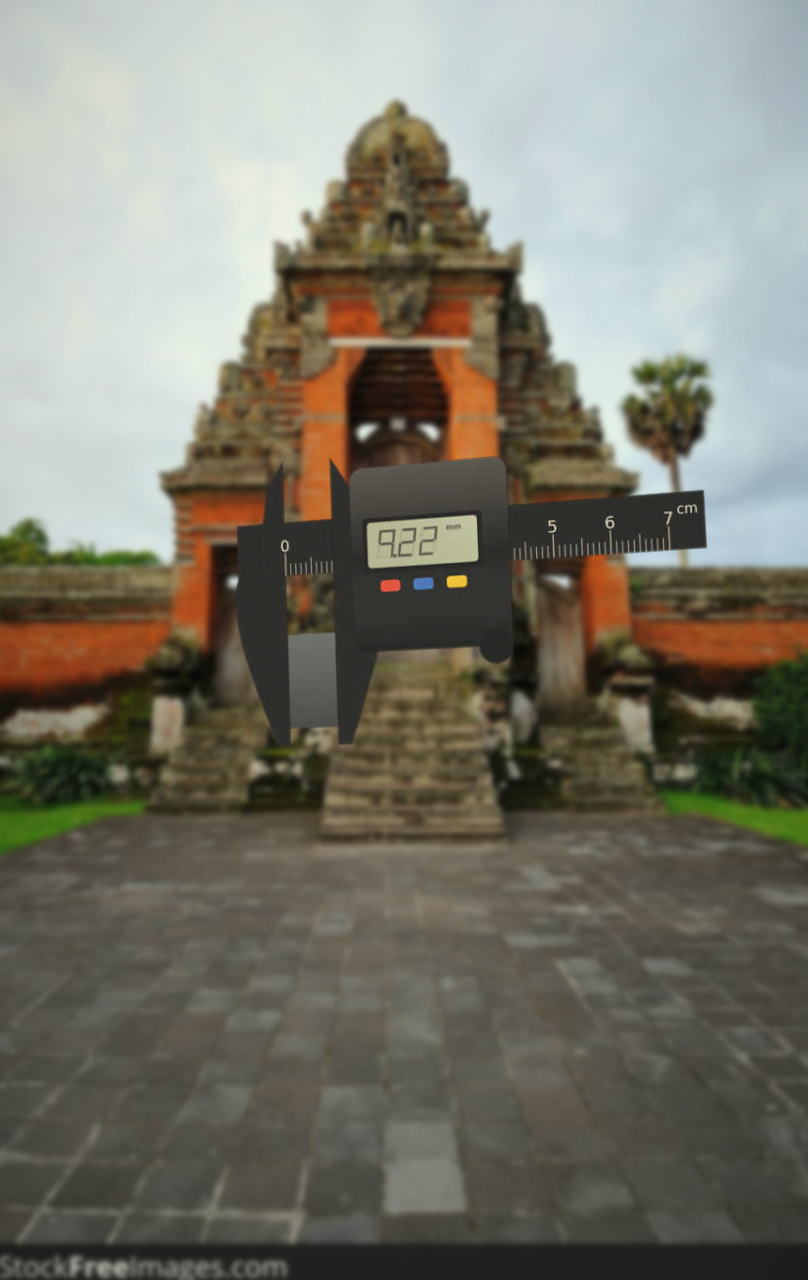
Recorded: 9.22 mm
